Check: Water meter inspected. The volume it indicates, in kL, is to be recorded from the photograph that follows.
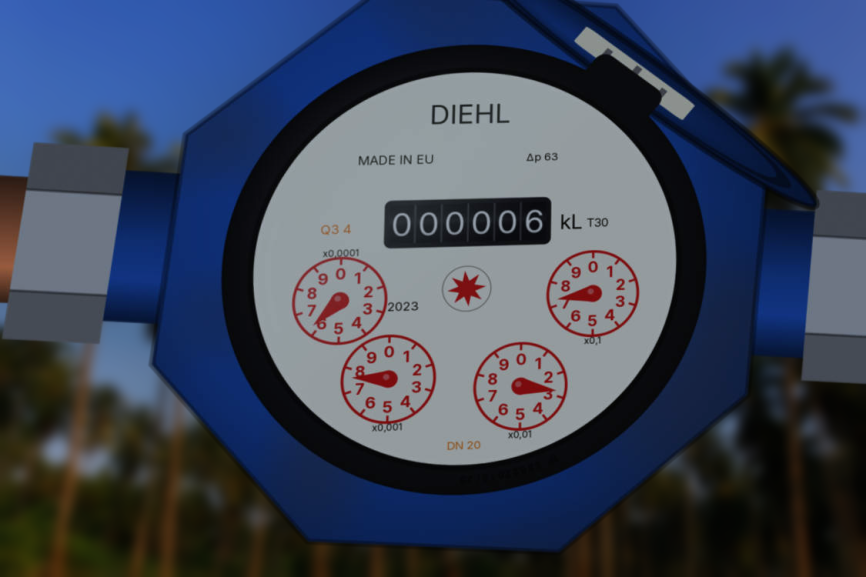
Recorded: 6.7276 kL
